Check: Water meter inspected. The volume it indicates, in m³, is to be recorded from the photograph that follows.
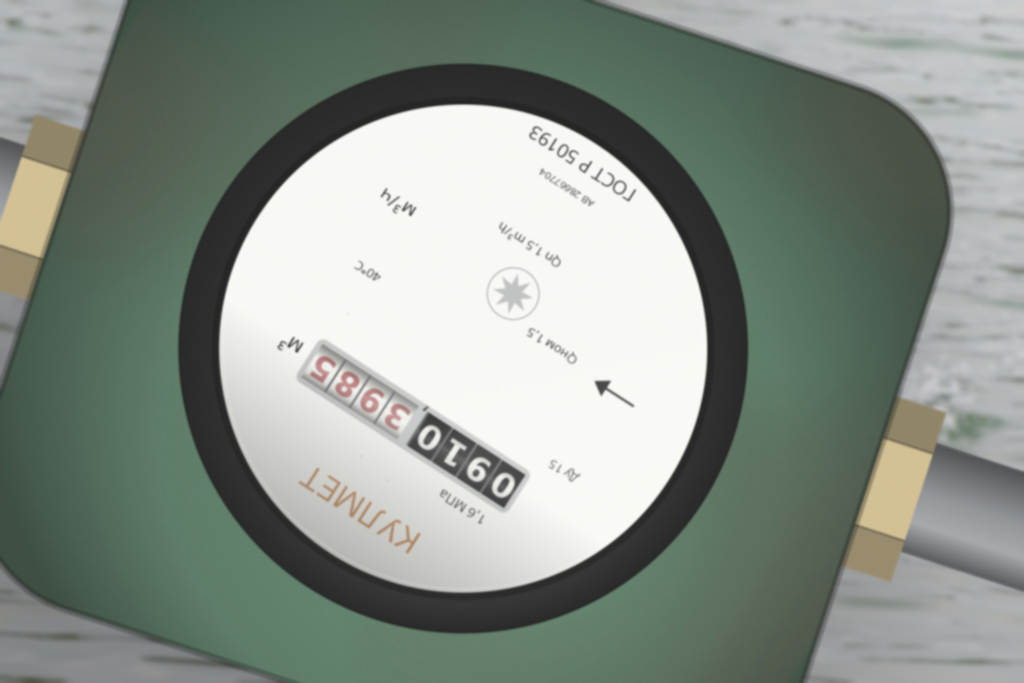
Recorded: 910.3985 m³
